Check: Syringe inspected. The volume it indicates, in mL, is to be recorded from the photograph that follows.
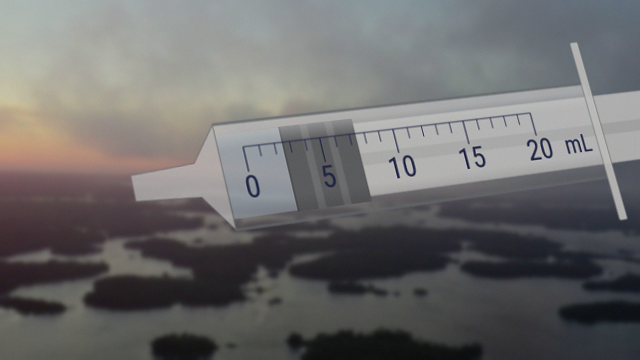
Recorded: 2.5 mL
